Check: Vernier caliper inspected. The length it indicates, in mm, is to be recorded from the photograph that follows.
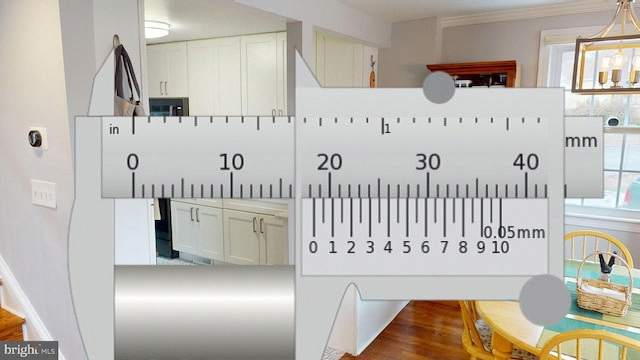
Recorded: 18.4 mm
